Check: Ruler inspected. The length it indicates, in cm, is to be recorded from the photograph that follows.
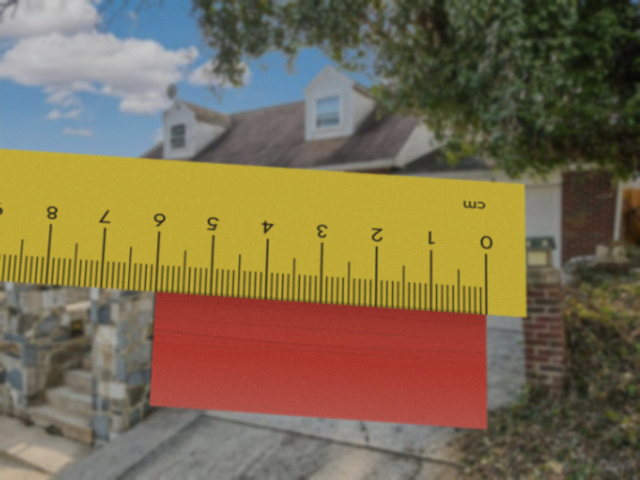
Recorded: 6 cm
